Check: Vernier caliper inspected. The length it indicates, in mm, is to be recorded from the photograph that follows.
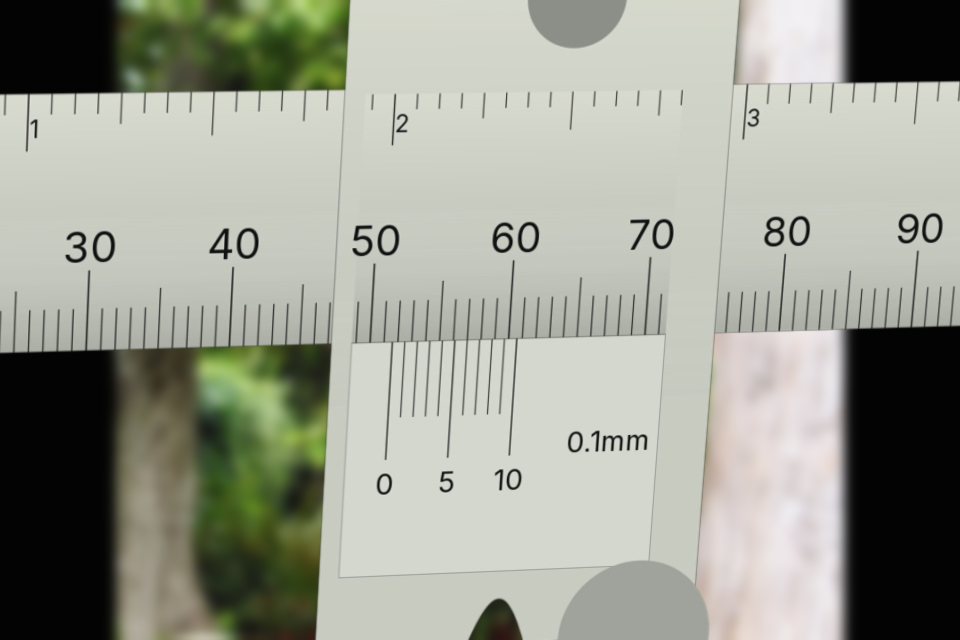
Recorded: 51.6 mm
